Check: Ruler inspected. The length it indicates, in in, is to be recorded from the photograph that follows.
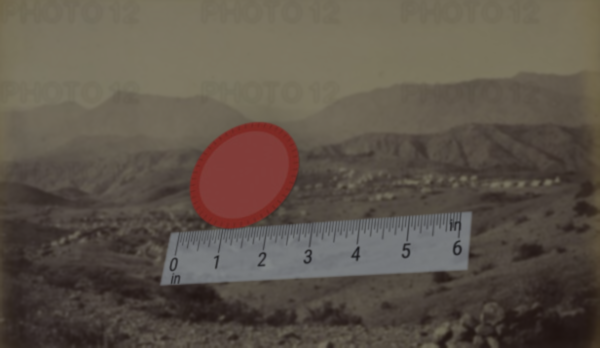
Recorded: 2.5 in
